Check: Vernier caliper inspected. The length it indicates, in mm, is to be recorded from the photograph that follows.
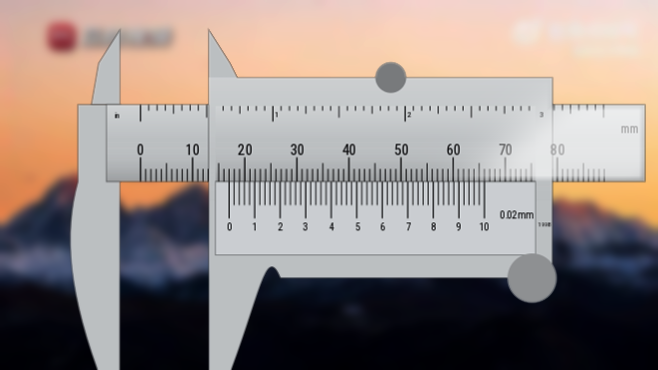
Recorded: 17.0 mm
